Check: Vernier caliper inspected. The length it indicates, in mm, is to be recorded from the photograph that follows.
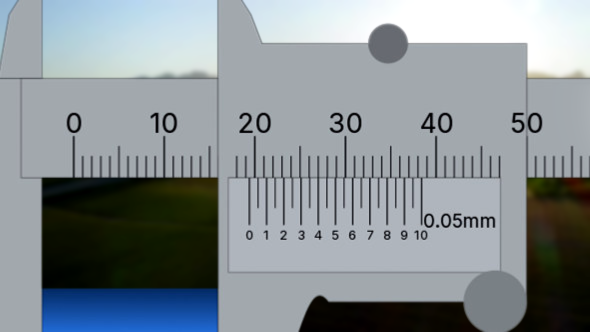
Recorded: 19.4 mm
